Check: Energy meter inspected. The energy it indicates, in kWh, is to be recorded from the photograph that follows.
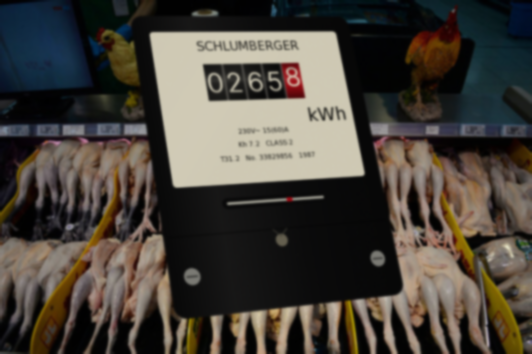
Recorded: 265.8 kWh
